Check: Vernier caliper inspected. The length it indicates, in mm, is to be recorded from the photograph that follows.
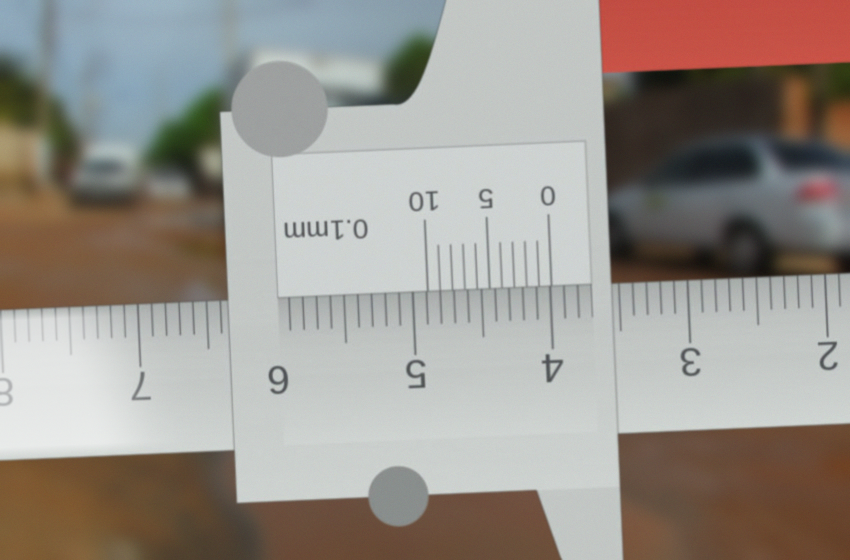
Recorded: 39.9 mm
